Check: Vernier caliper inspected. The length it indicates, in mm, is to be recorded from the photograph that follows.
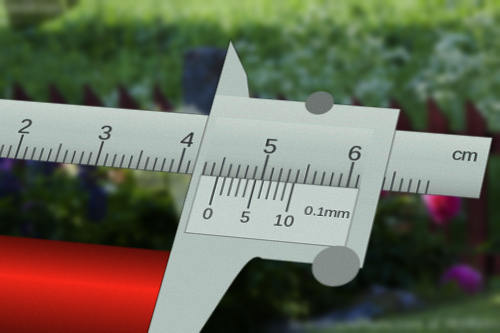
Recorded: 44.8 mm
